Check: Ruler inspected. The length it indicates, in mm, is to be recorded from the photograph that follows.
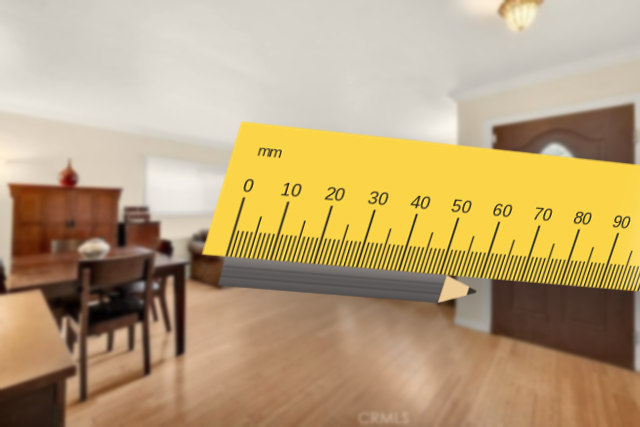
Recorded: 60 mm
